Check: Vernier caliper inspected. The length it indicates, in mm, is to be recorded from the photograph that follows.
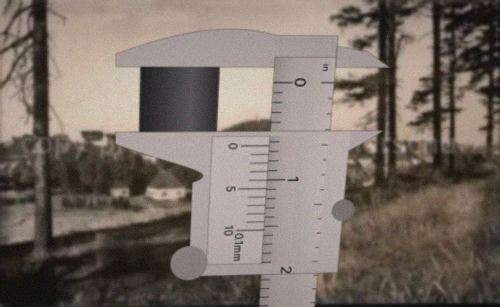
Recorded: 6.4 mm
